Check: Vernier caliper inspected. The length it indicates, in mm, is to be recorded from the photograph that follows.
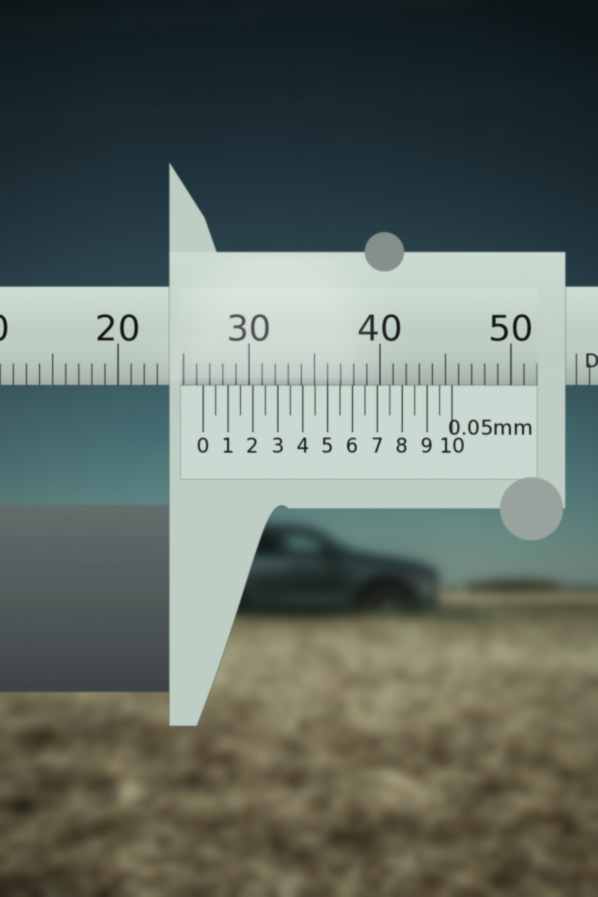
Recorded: 26.5 mm
